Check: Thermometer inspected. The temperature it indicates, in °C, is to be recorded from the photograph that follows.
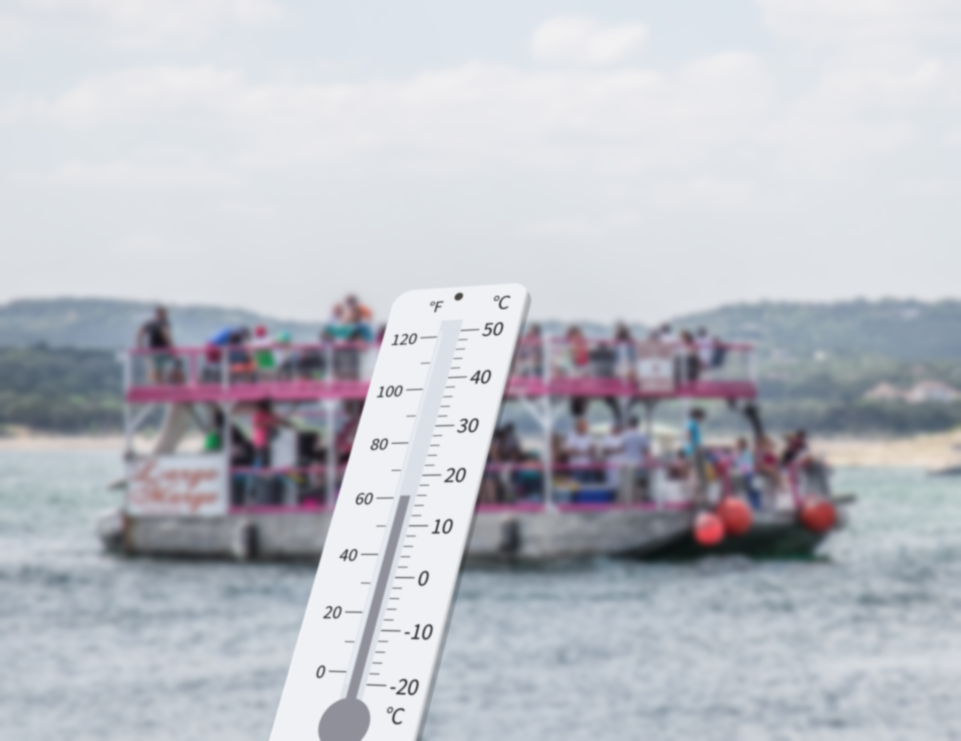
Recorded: 16 °C
